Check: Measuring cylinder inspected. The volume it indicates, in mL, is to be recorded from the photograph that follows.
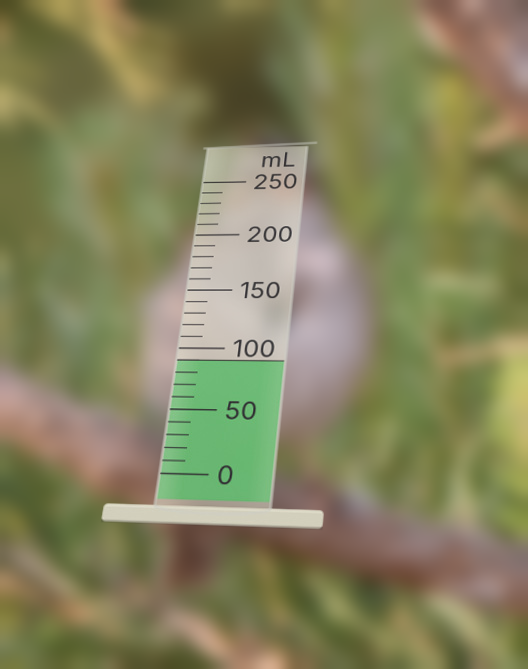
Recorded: 90 mL
